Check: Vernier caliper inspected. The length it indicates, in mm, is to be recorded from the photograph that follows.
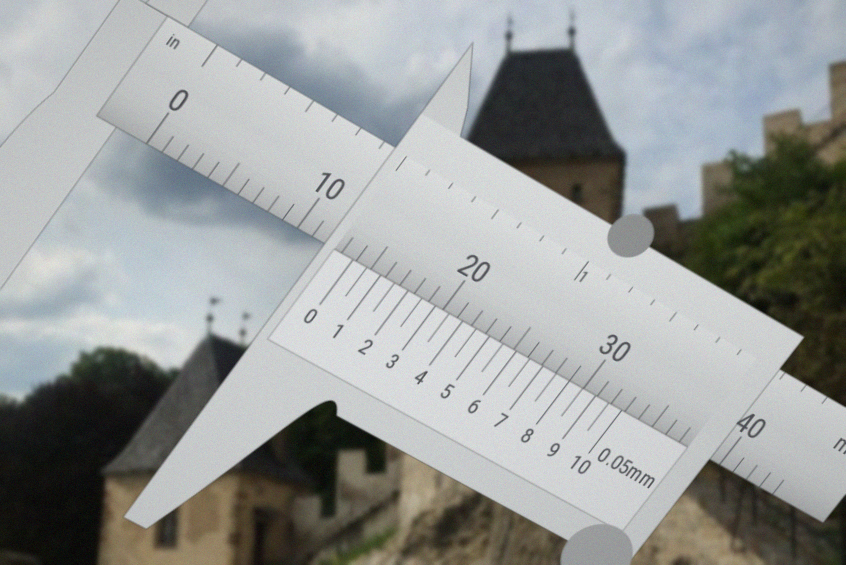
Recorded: 13.8 mm
